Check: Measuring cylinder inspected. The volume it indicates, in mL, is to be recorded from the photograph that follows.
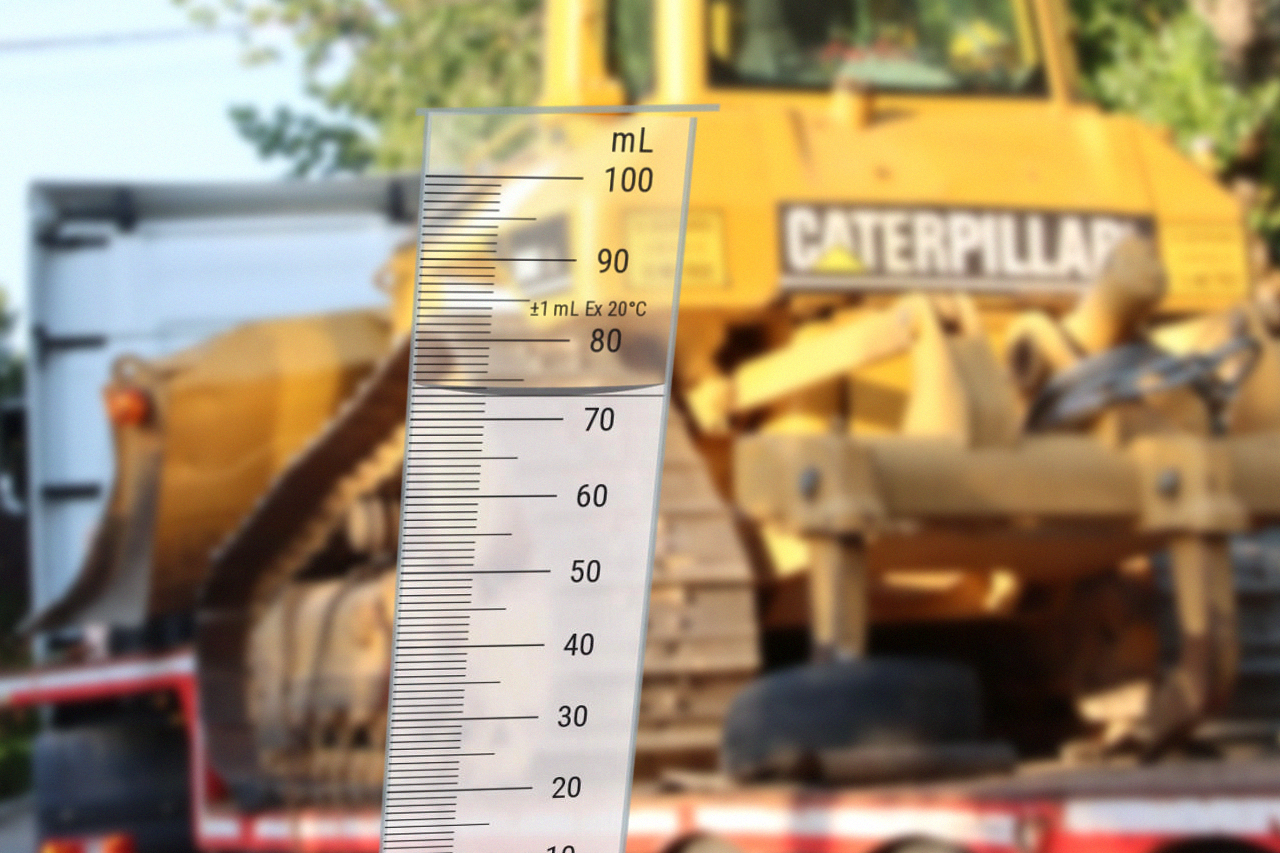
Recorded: 73 mL
